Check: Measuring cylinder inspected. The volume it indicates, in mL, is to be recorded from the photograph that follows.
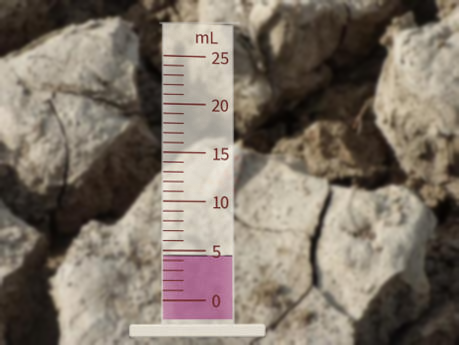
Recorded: 4.5 mL
